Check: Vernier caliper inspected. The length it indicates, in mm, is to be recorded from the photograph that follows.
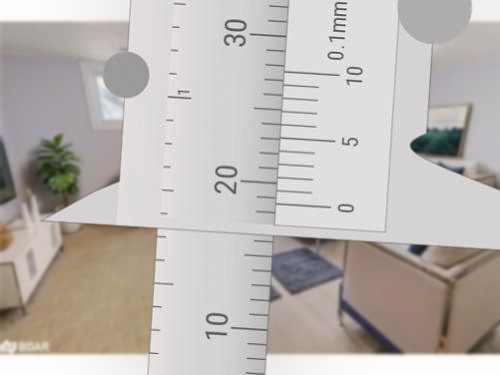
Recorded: 18.6 mm
